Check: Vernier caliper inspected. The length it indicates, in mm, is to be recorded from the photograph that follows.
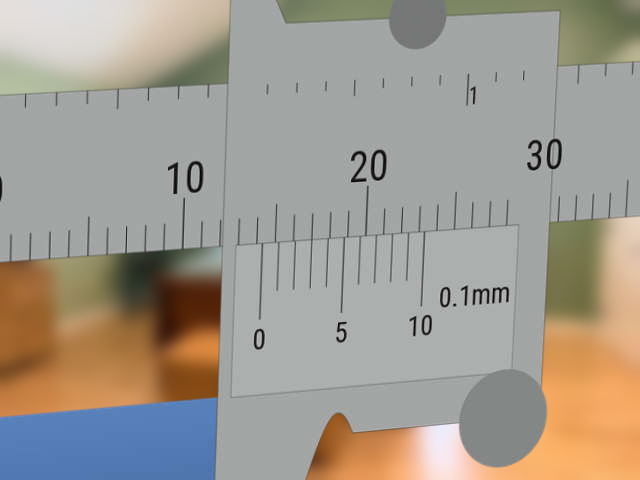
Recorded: 14.3 mm
